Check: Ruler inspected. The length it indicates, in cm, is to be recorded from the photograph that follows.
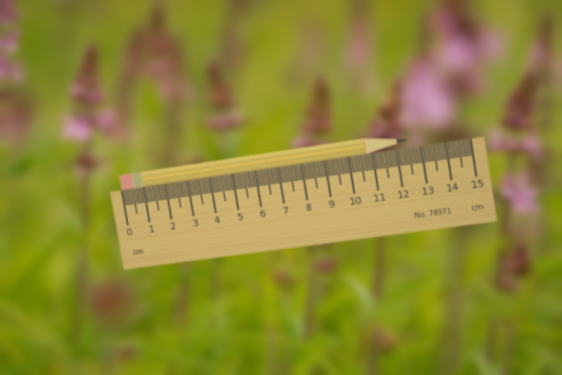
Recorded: 12.5 cm
